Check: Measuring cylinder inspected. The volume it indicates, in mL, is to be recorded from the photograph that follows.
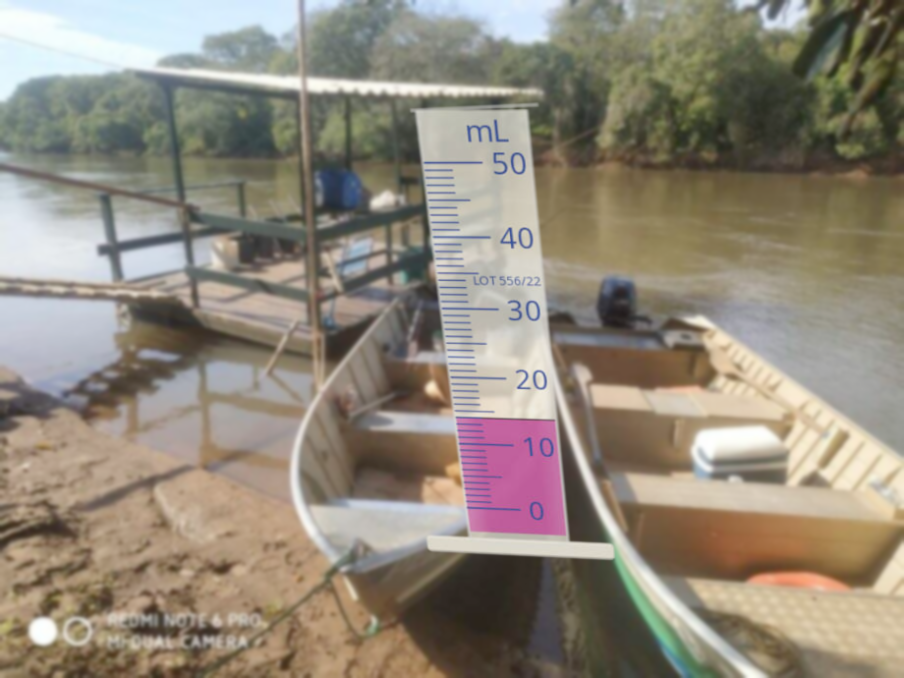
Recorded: 14 mL
